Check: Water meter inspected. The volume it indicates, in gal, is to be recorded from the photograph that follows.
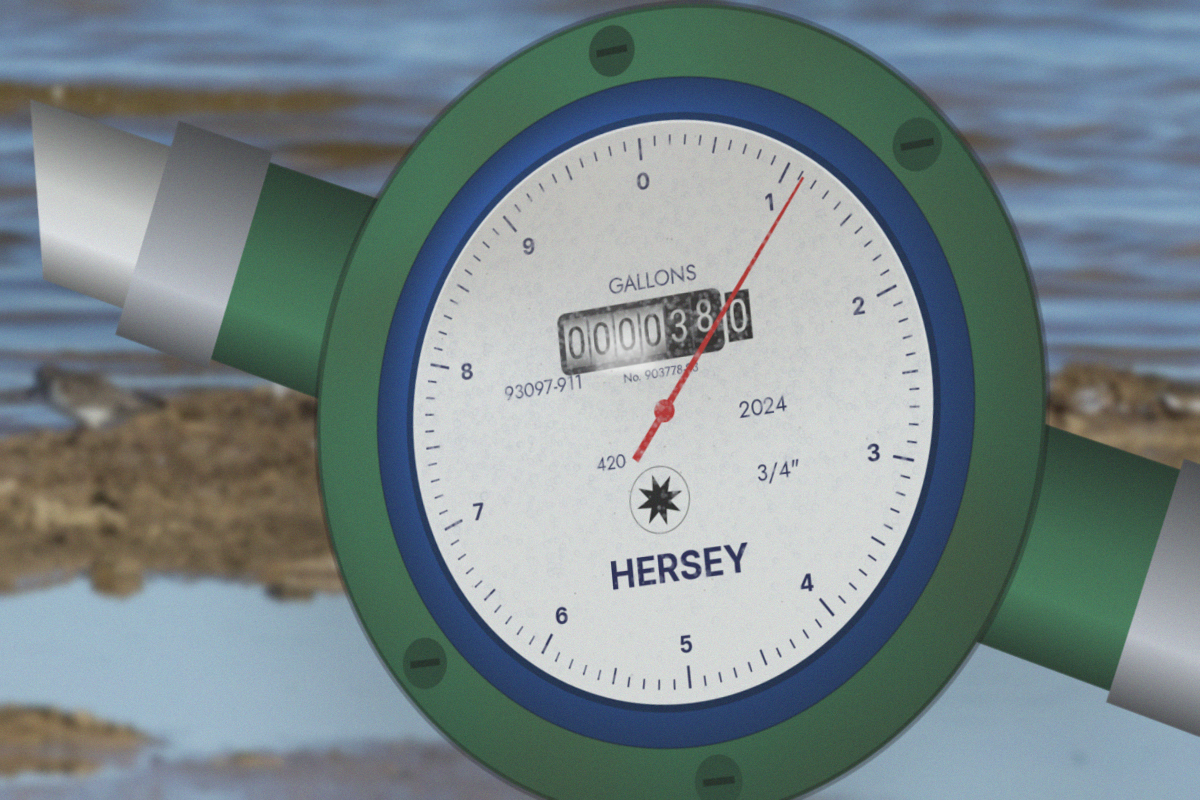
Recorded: 381.1 gal
